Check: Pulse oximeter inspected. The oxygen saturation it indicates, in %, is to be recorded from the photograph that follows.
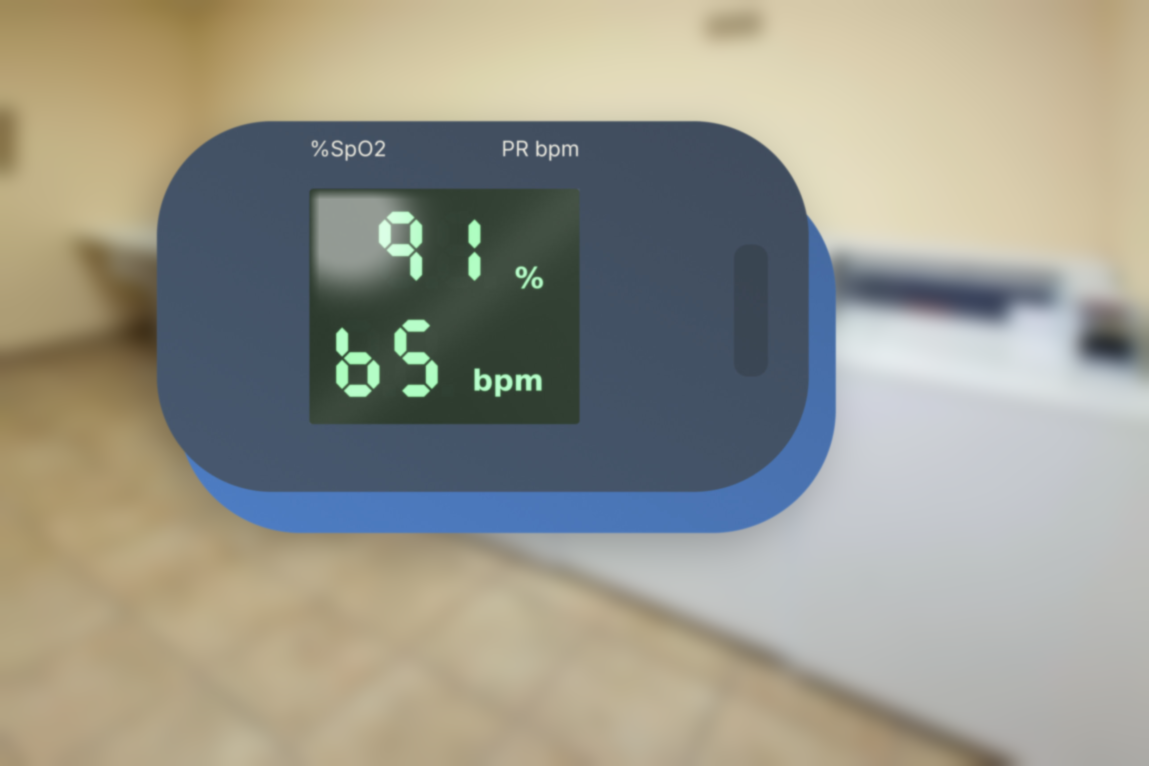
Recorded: 91 %
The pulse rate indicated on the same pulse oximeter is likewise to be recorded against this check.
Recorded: 65 bpm
